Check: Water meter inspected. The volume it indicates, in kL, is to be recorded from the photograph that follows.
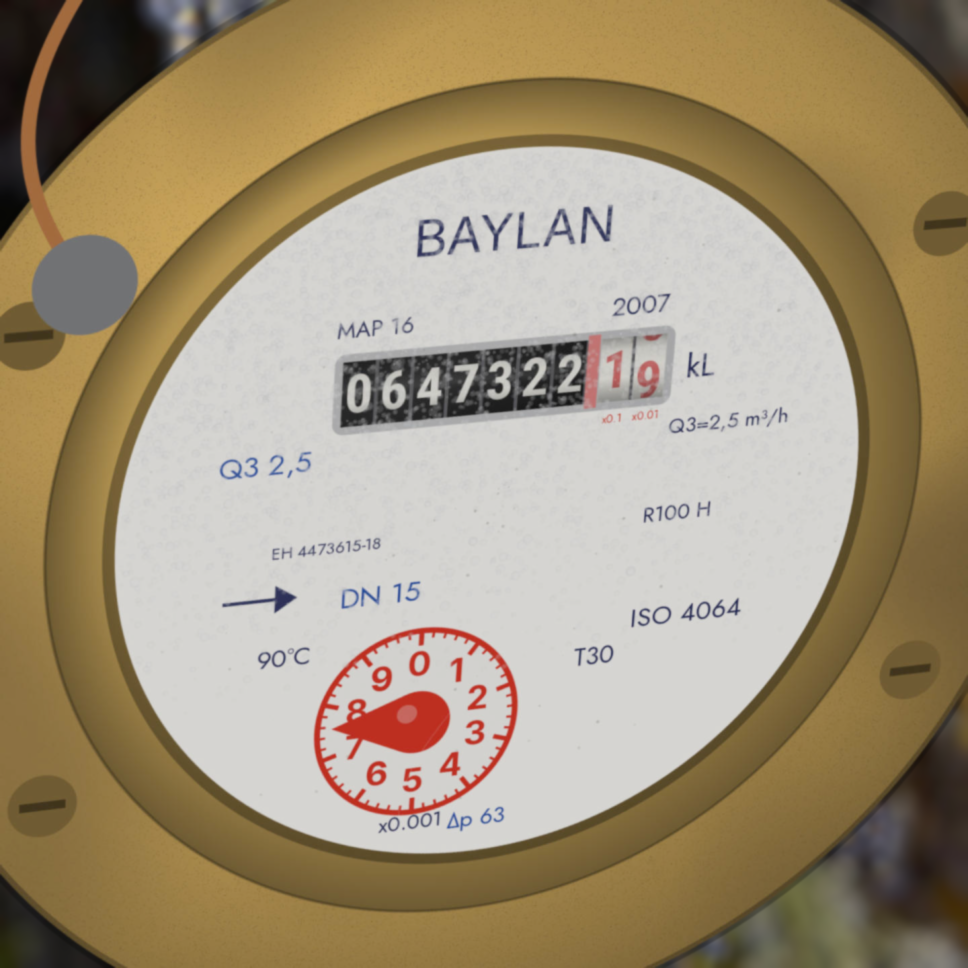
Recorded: 647322.187 kL
